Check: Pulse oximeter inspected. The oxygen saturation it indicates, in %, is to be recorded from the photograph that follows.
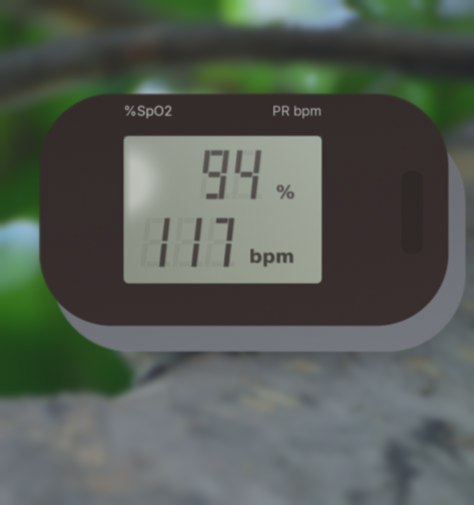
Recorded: 94 %
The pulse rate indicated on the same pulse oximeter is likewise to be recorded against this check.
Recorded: 117 bpm
